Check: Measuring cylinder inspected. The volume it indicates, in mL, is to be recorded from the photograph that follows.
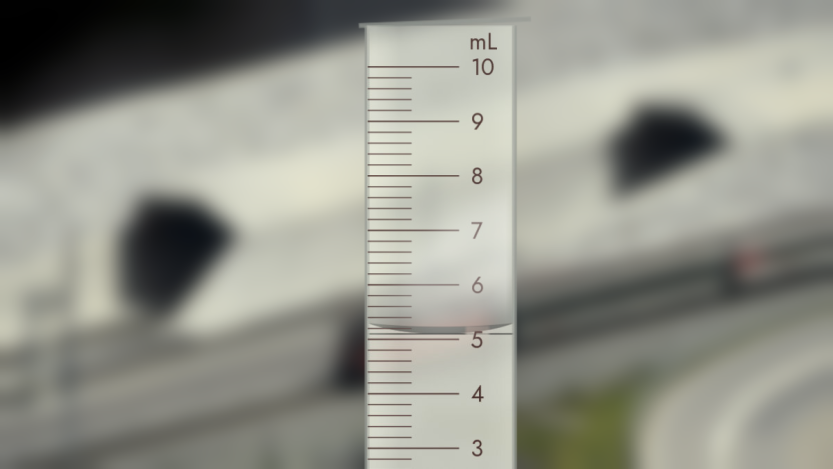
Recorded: 5.1 mL
